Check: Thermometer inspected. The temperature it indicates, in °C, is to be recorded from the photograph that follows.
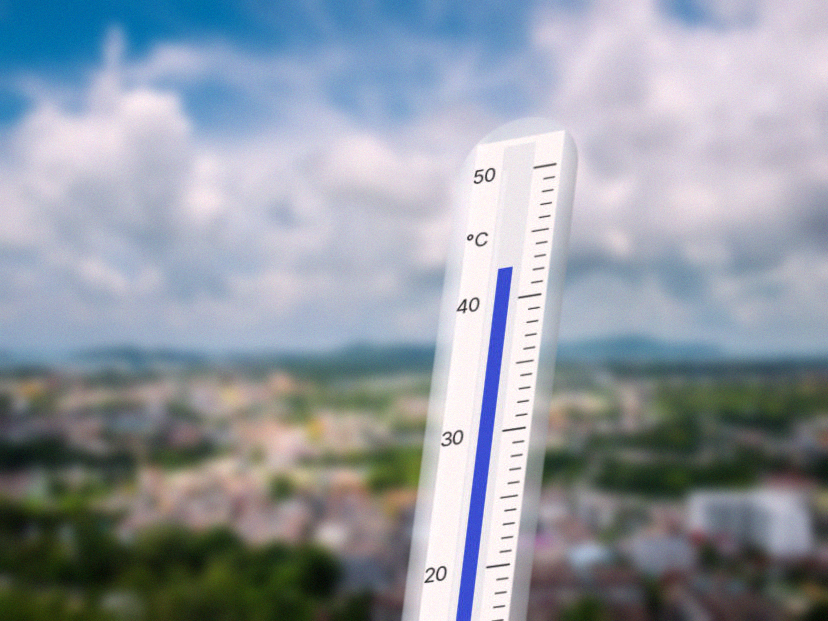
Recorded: 42.5 °C
